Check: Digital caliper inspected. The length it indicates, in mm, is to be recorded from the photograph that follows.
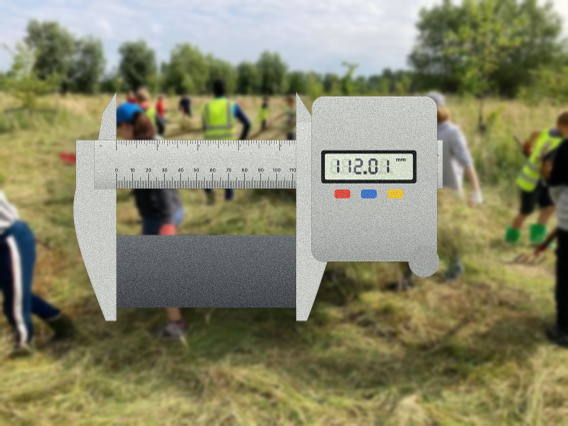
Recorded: 112.01 mm
